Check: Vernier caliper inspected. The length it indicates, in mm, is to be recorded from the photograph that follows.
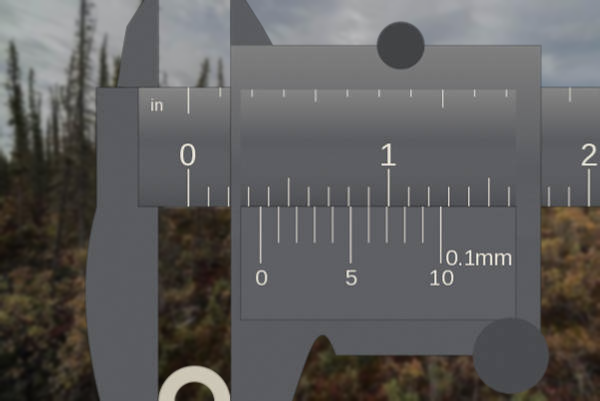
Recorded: 3.6 mm
